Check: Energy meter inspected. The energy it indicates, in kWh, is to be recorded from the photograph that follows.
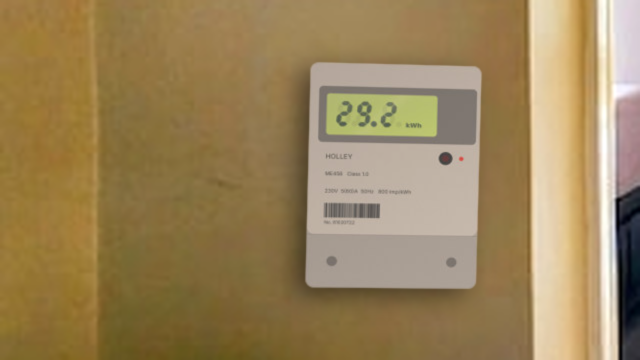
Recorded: 29.2 kWh
